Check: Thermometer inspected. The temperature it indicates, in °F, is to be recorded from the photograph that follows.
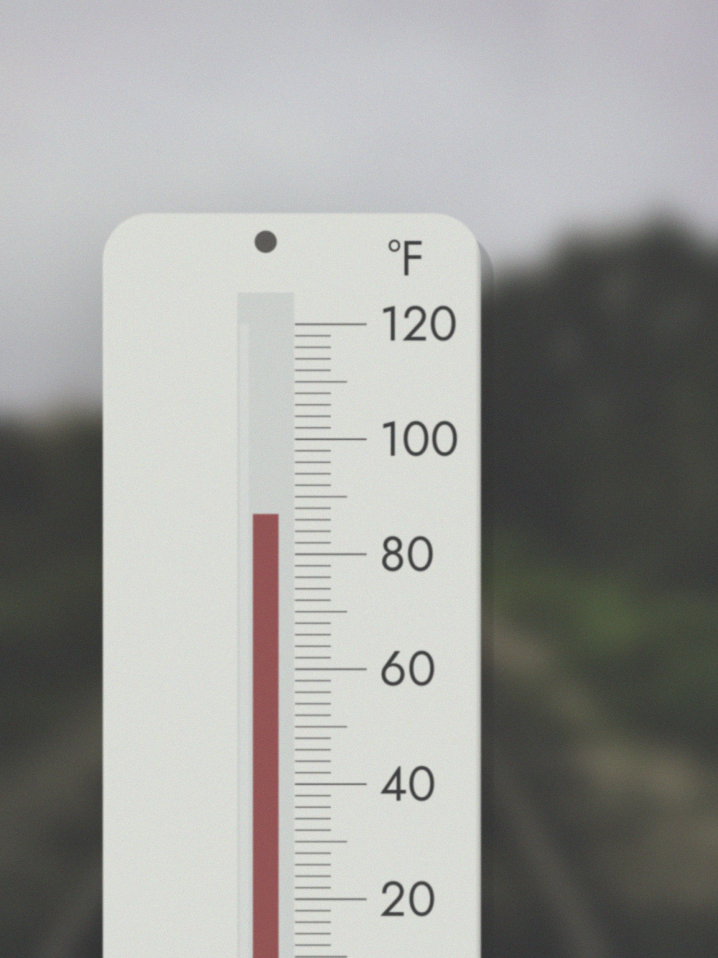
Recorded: 87 °F
